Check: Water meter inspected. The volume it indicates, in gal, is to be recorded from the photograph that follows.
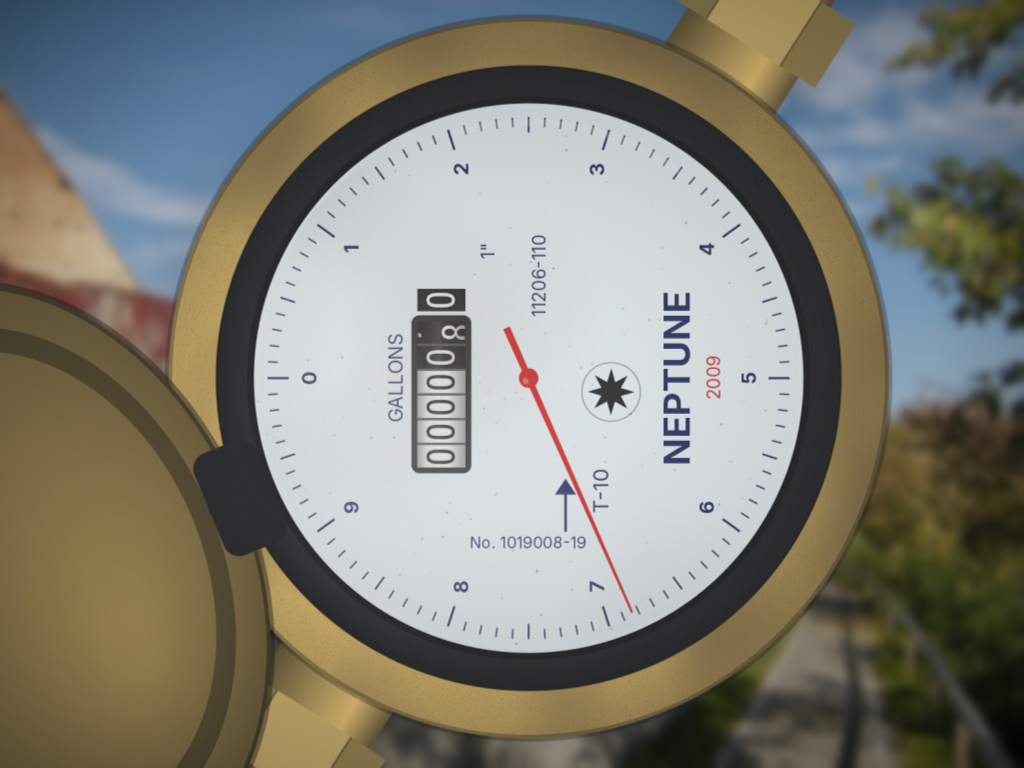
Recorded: 76.8 gal
